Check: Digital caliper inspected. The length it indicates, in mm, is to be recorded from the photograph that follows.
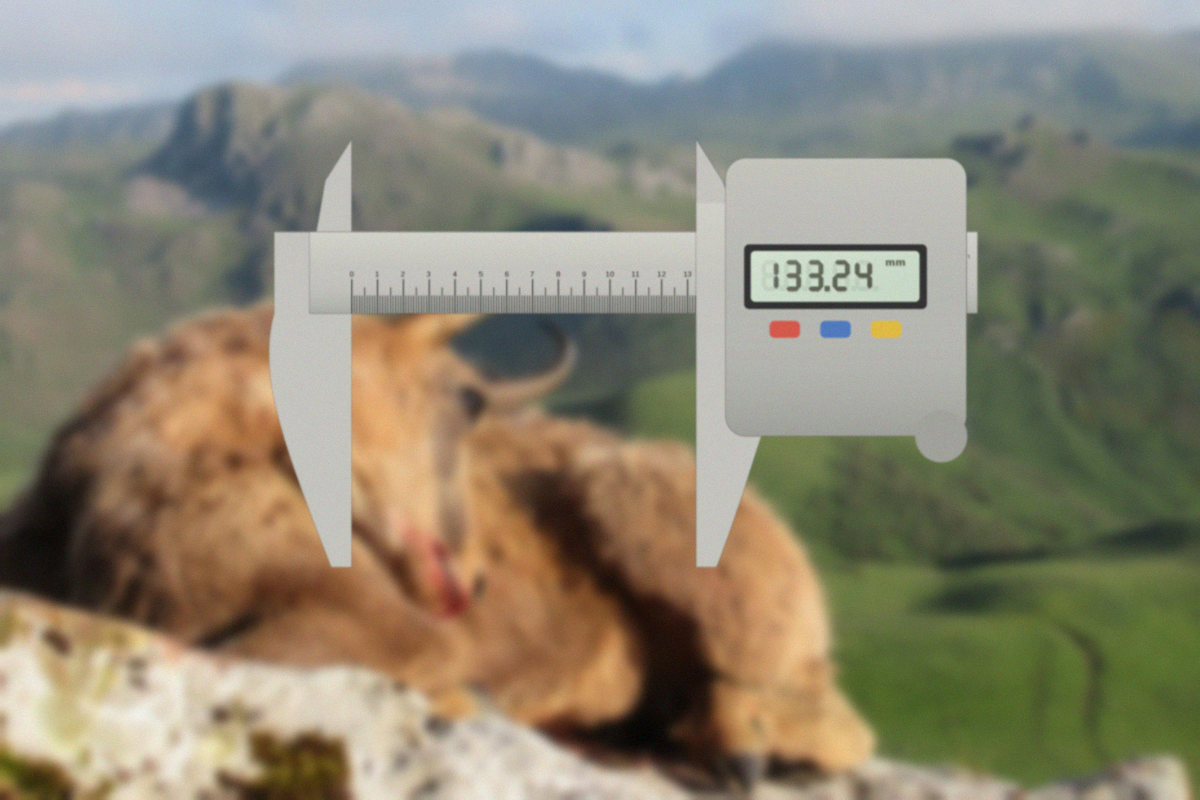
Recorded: 133.24 mm
